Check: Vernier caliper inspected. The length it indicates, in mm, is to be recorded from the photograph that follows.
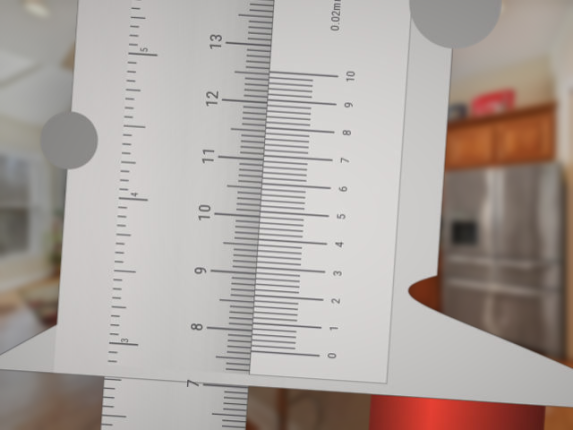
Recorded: 76.4 mm
